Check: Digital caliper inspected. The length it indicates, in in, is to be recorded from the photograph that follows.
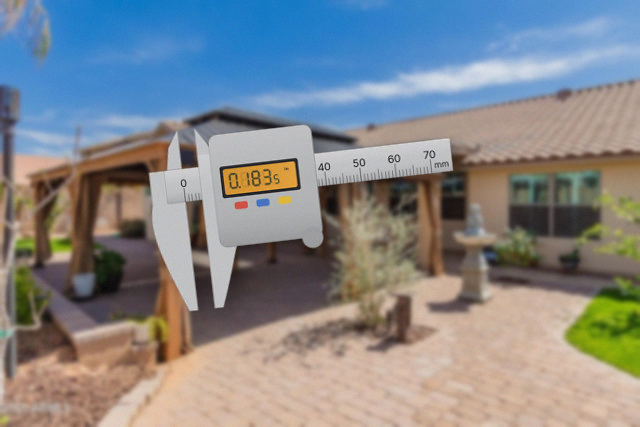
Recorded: 0.1835 in
